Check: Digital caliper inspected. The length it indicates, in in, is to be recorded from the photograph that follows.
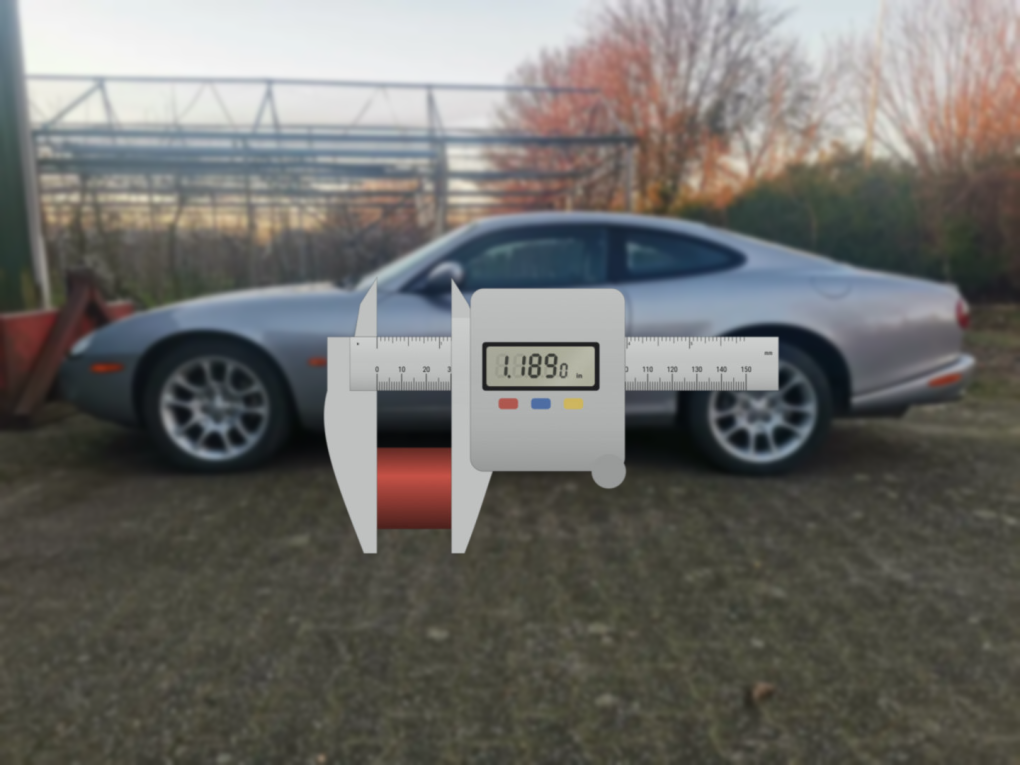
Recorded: 1.1890 in
